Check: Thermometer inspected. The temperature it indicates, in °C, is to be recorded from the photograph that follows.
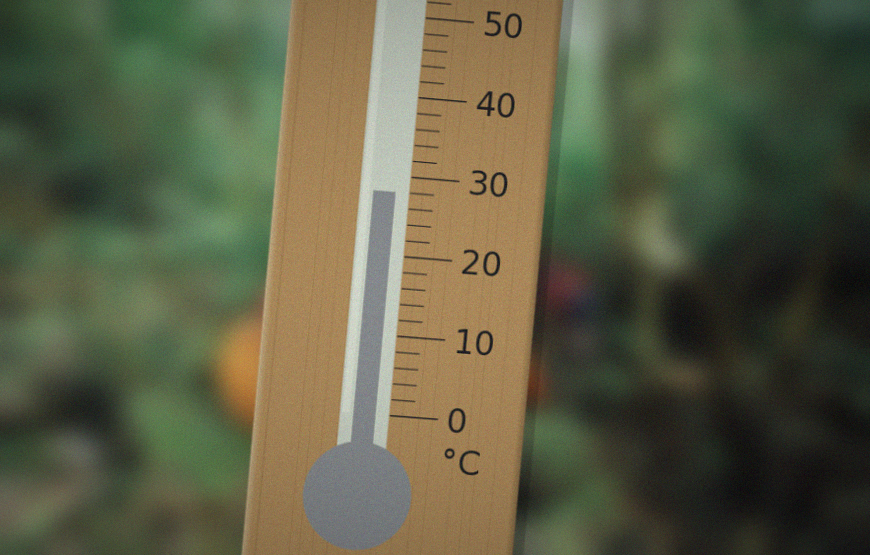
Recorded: 28 °C
